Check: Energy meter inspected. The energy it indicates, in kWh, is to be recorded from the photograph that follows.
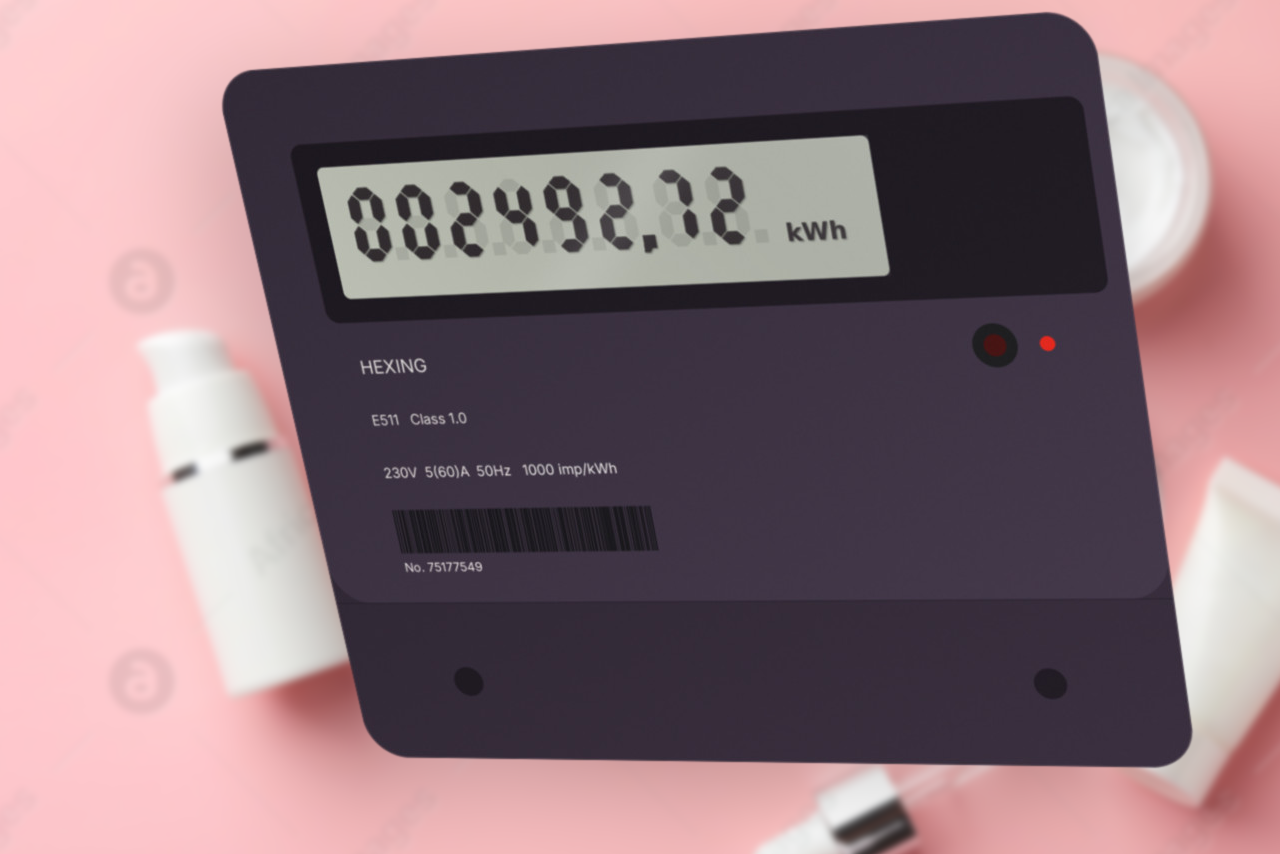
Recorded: 2492.72 kWh
